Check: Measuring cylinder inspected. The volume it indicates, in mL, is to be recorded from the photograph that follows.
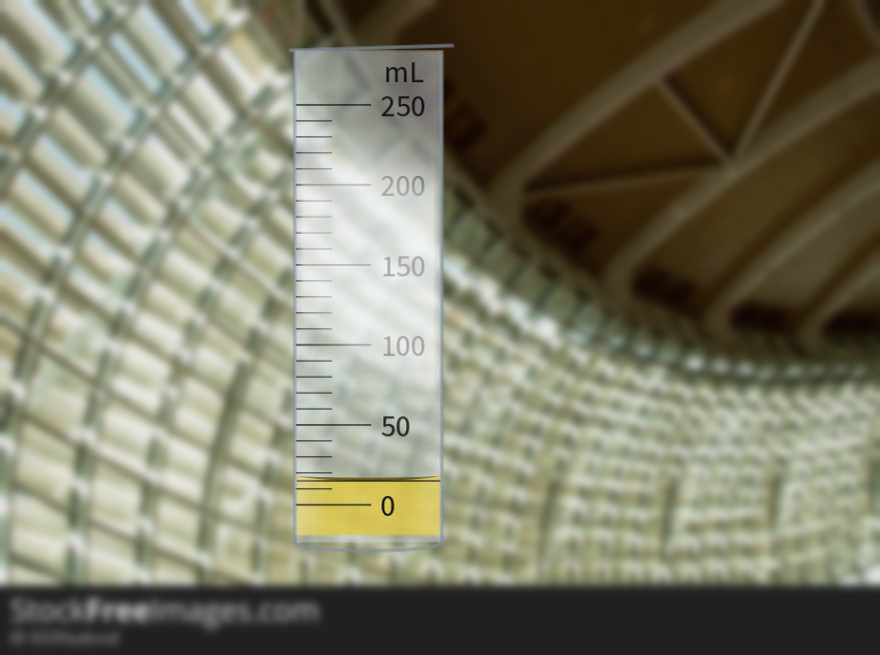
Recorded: 15 mL
